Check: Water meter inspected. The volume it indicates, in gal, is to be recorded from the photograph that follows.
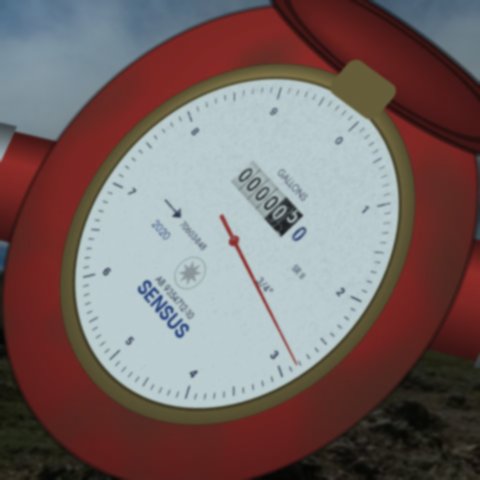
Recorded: 52.8 gal
